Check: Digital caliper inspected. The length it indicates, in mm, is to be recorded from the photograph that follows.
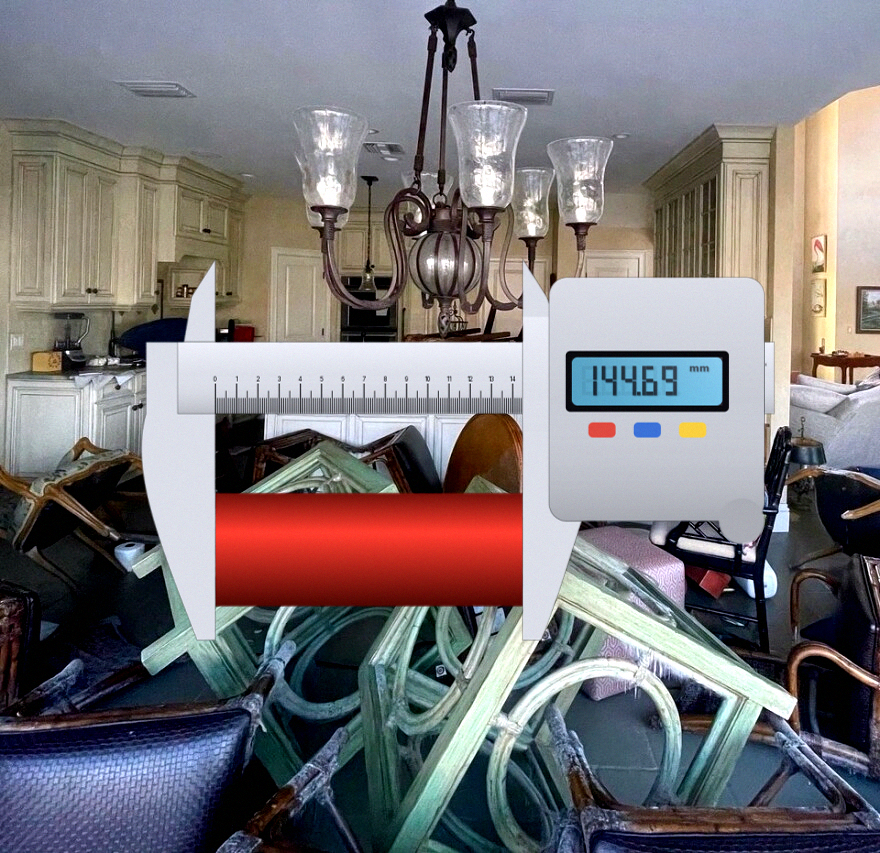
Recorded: 144.69 mm
